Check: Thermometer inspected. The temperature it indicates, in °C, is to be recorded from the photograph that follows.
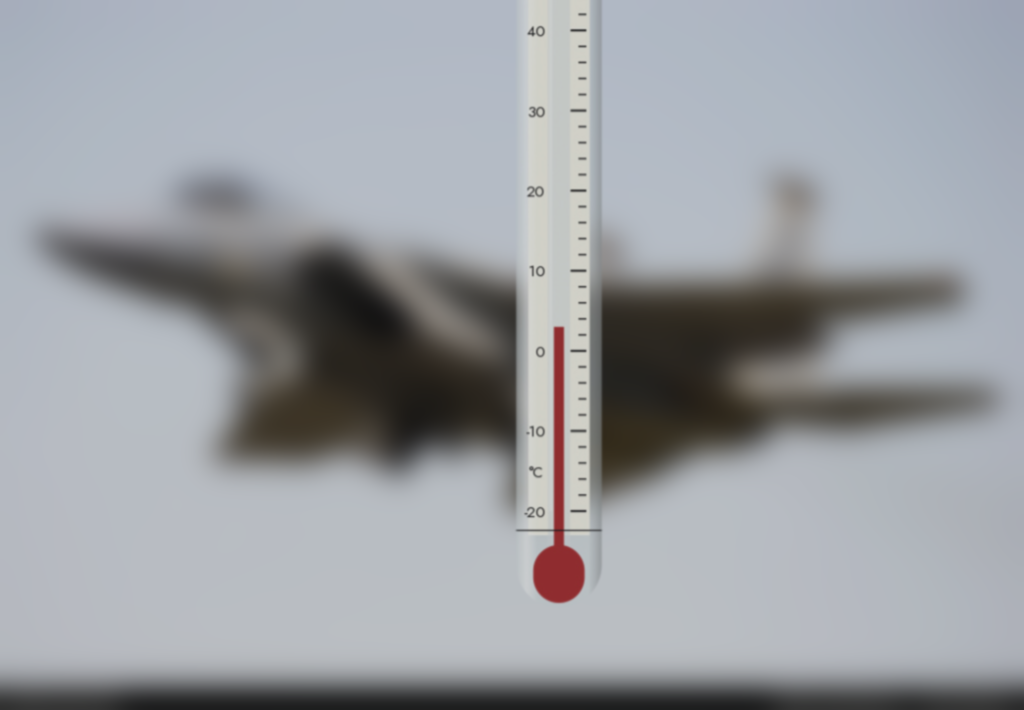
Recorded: 3 °C
